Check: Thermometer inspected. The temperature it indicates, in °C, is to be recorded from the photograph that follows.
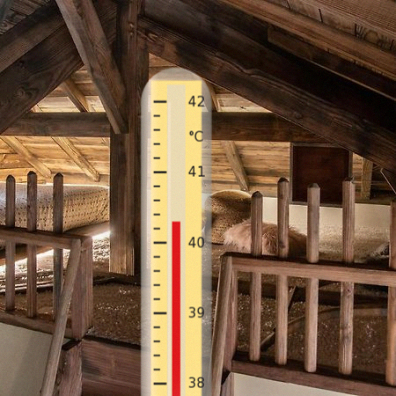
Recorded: 40.3 °C
